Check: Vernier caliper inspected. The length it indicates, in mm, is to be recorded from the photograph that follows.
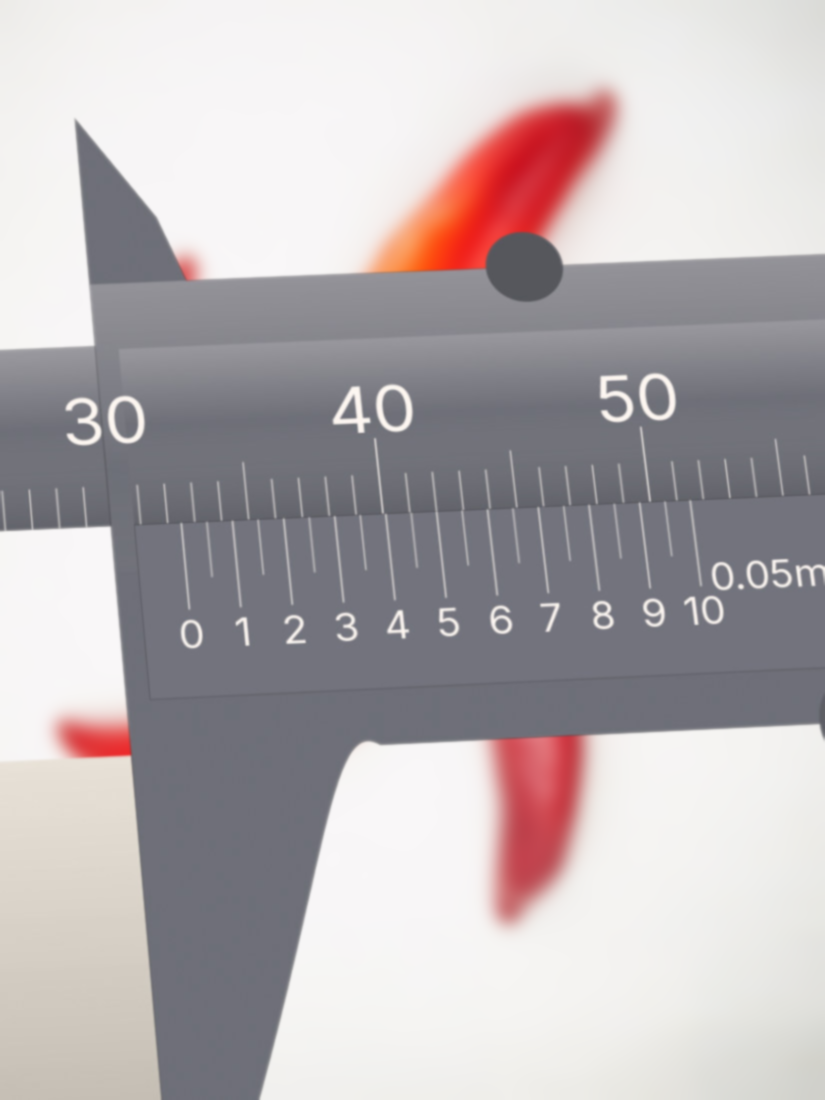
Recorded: 32.5 mm
